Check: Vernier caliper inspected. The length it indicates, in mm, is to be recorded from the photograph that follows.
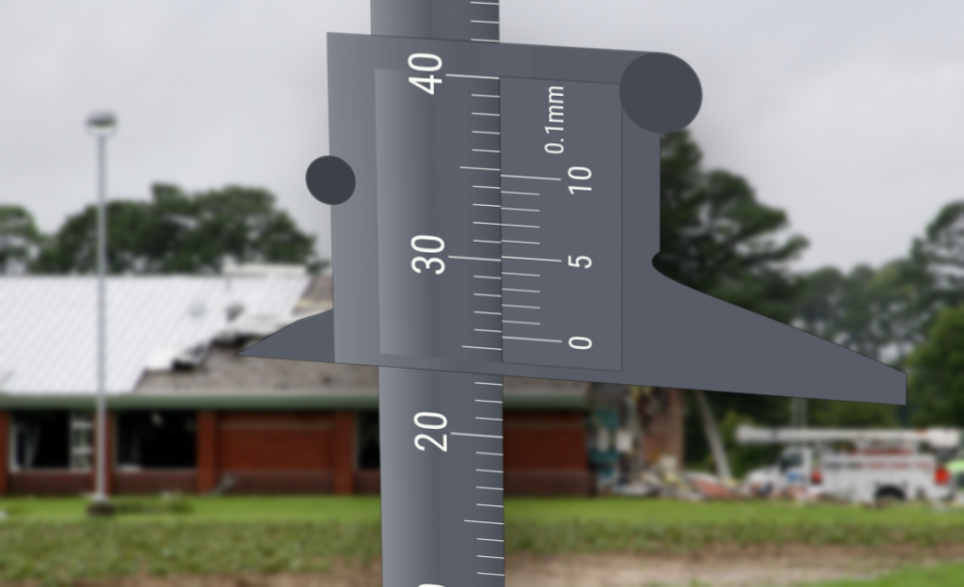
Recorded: 25.7 mm
